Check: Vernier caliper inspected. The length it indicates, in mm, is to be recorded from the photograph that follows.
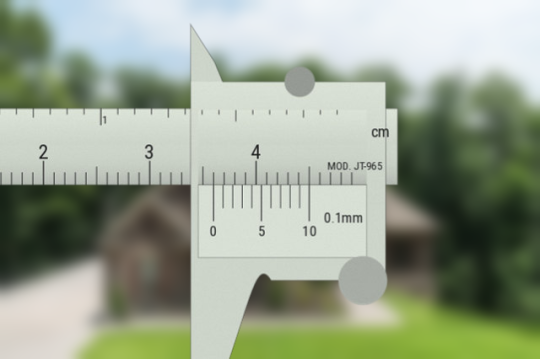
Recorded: 36.0 mm
